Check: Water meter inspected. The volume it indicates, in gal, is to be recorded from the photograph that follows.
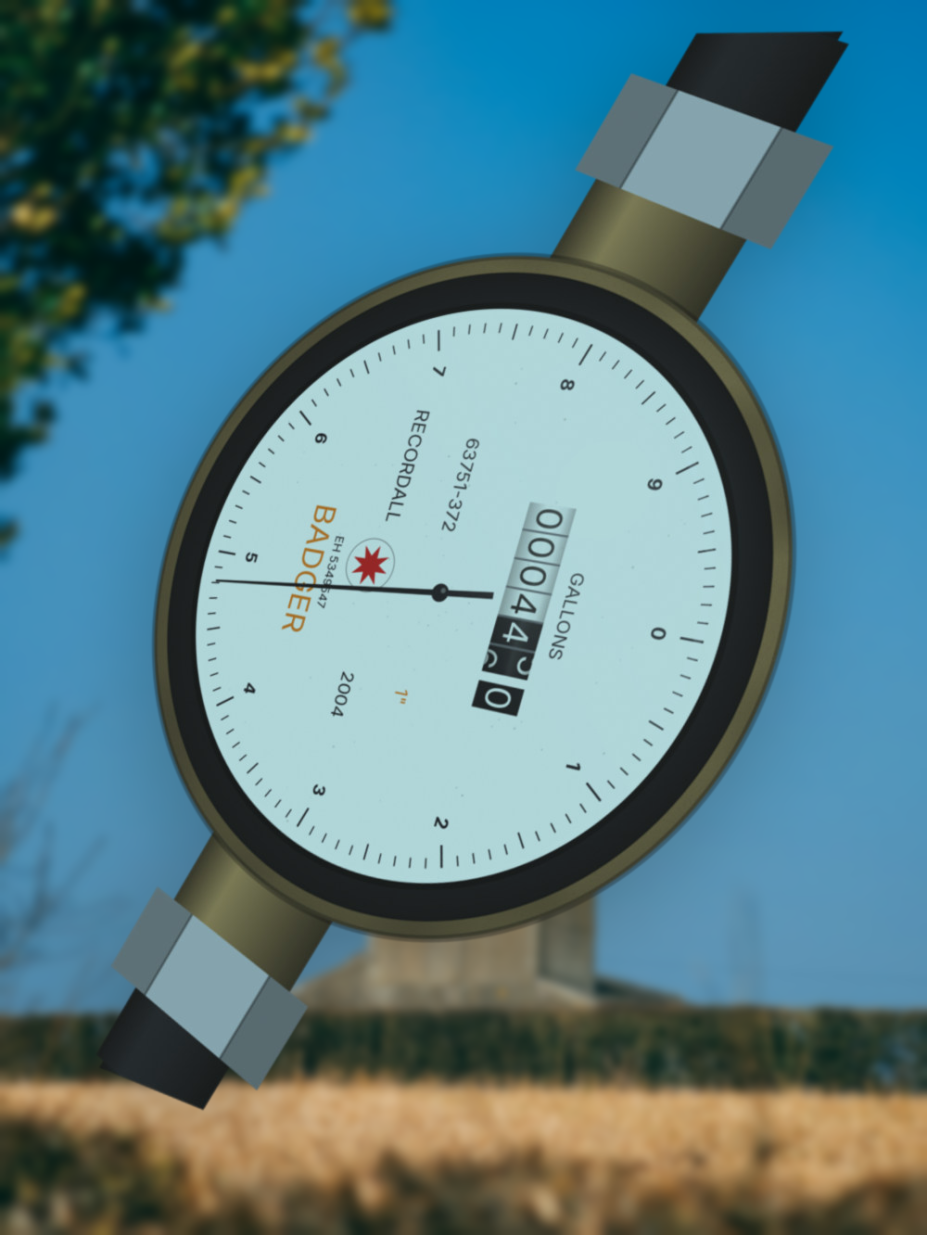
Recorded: 4454.8 gal
